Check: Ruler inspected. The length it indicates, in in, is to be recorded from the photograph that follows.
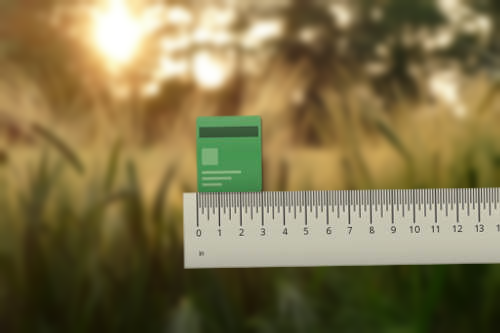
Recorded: 3 in
